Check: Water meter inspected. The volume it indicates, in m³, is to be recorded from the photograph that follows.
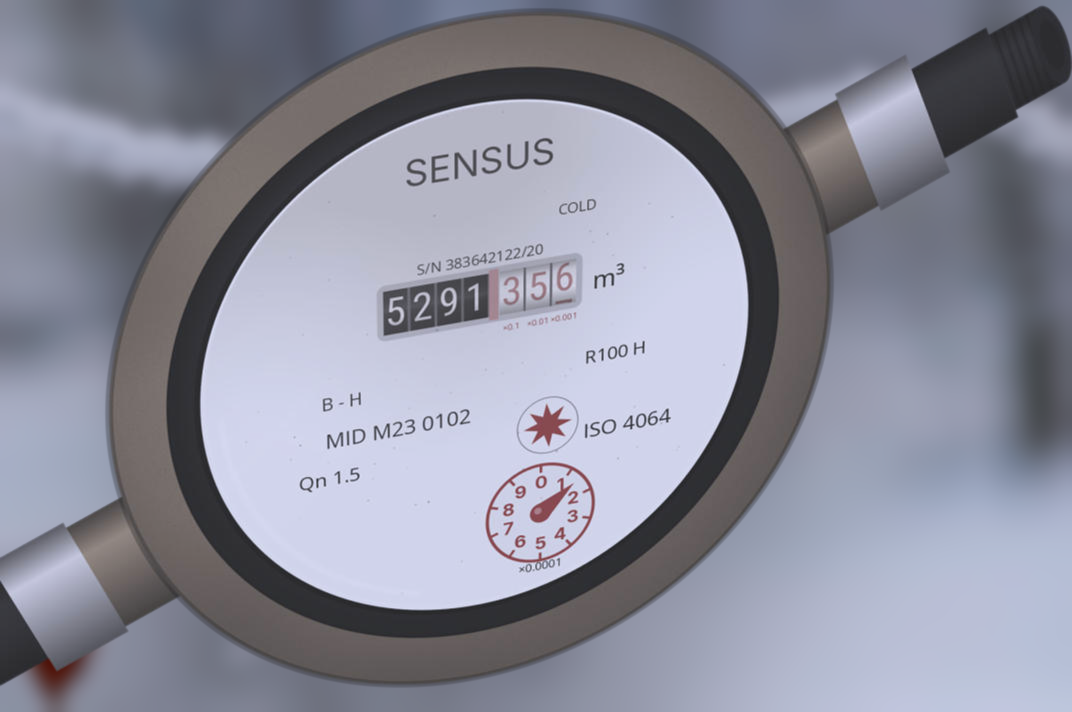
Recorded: 5291.3561 m³
